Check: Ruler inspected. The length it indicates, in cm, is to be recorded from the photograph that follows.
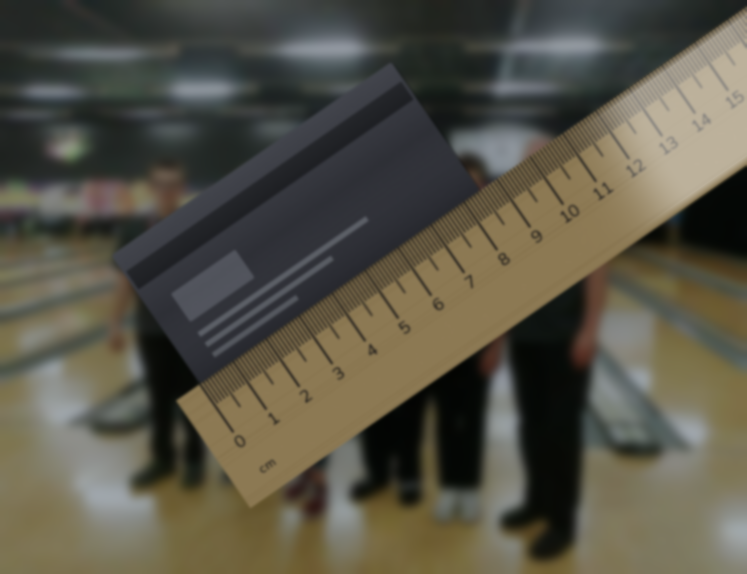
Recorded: 8.5 cm
